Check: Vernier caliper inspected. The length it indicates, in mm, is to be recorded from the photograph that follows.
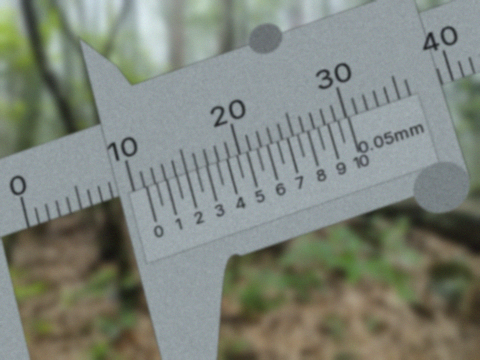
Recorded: 11.2 mm
